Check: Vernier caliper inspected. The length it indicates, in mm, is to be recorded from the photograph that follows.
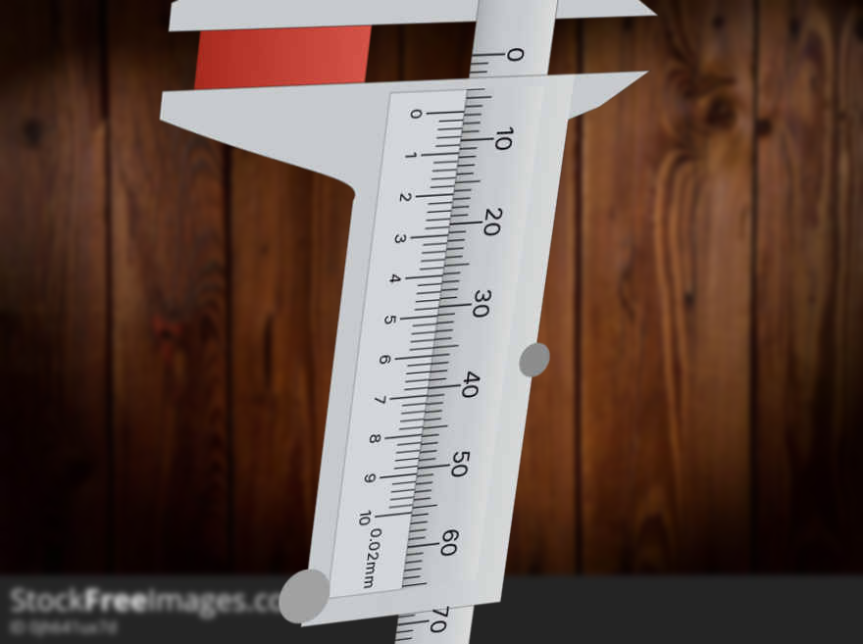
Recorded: 6.6 mm
